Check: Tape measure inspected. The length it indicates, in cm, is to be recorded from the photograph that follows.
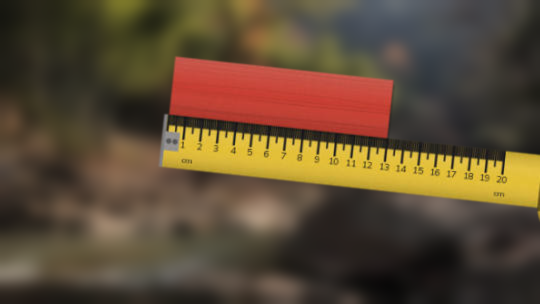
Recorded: 13 cm
